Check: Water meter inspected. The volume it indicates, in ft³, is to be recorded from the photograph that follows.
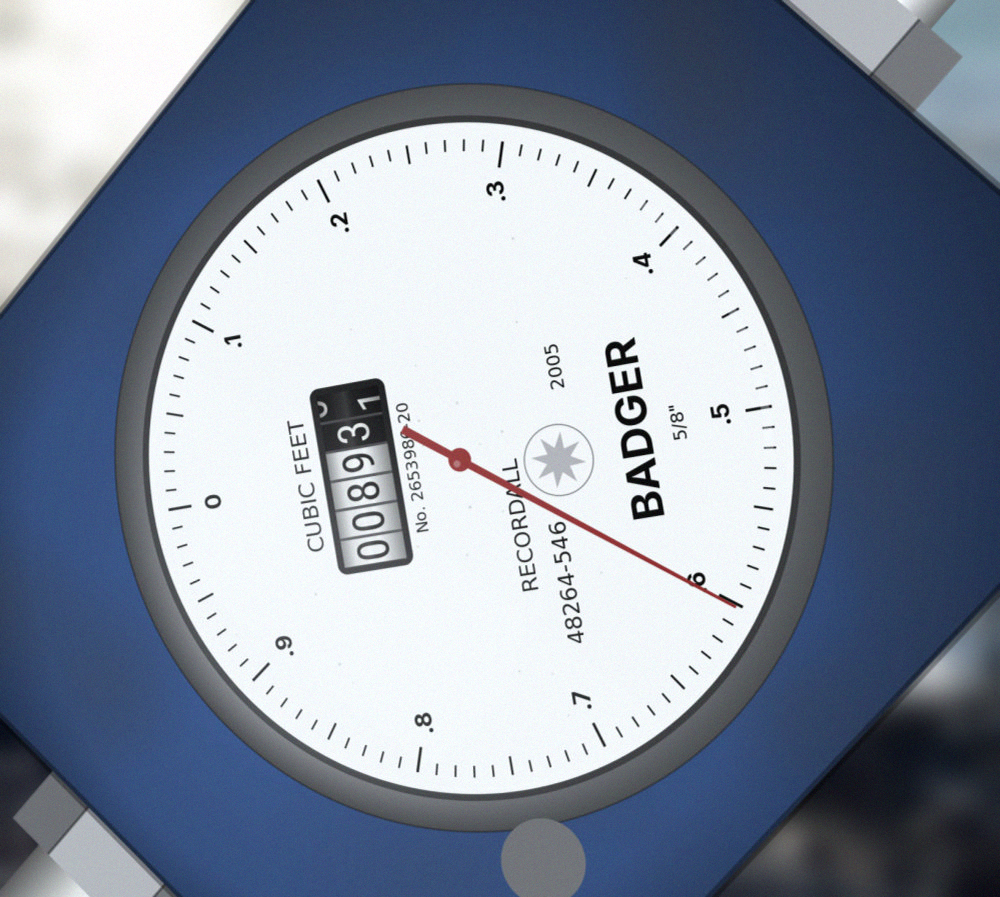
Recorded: 8930.60 ft³
